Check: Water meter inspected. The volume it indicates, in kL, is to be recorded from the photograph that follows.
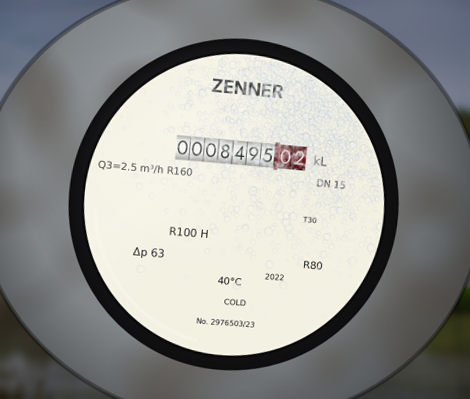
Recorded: 8495.02 kL
